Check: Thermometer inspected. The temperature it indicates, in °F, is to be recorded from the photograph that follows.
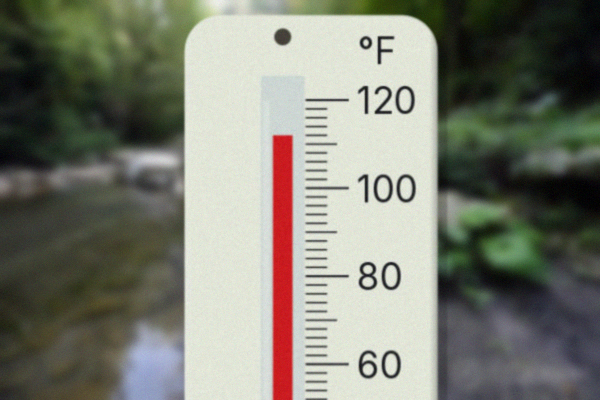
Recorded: 112 °F
